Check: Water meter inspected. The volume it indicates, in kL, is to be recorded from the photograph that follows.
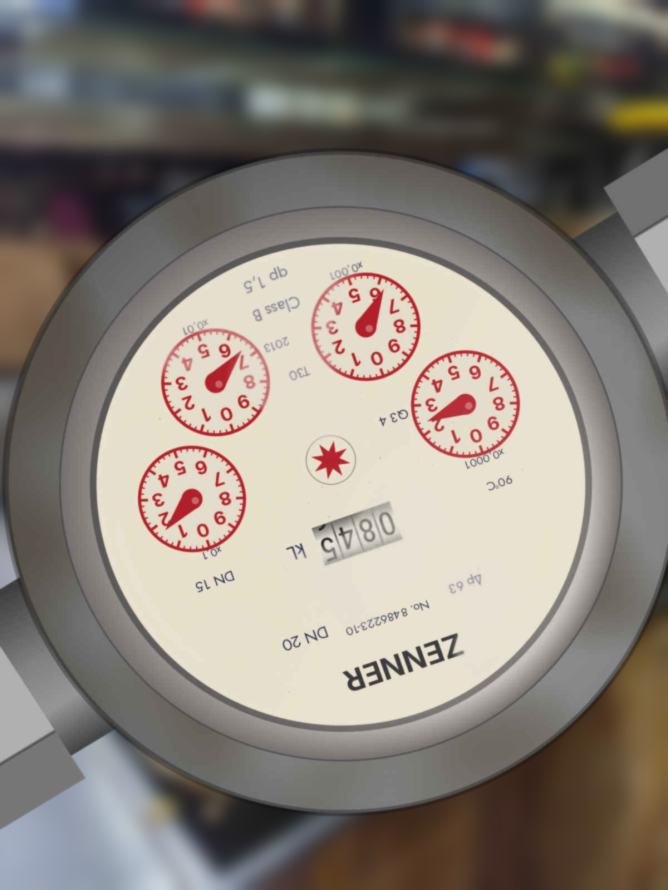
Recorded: 845.1662 kL
